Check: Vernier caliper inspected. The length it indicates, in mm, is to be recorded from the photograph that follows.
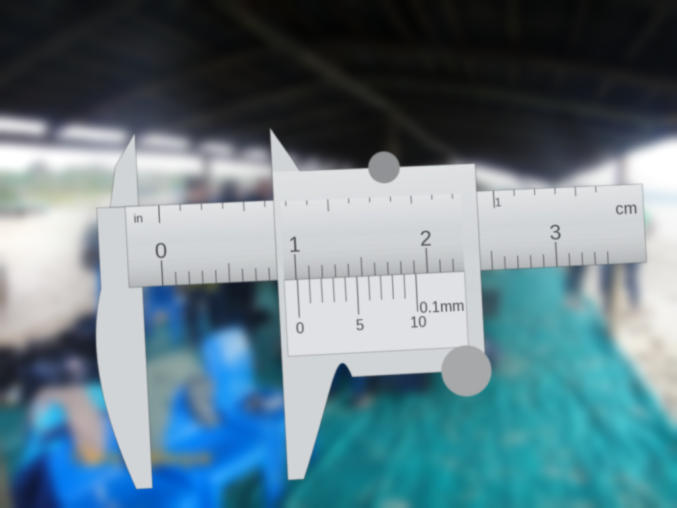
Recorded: 10.1 mm
